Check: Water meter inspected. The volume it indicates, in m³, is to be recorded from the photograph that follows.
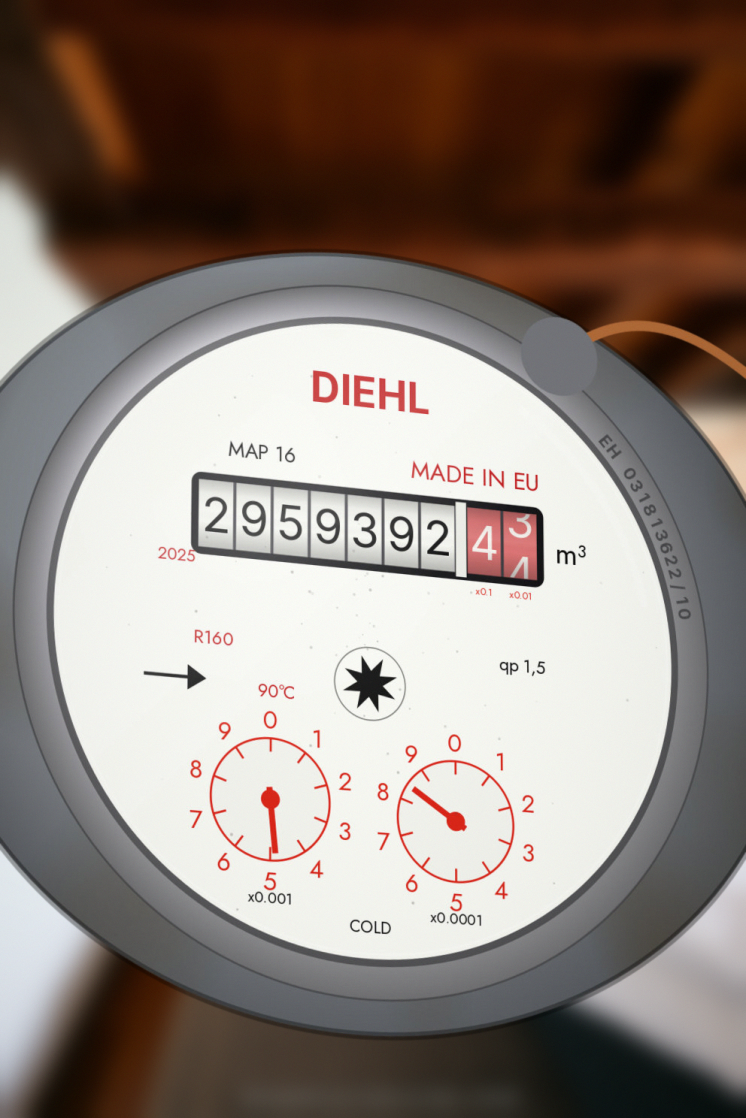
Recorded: 2959392.4348 m³
